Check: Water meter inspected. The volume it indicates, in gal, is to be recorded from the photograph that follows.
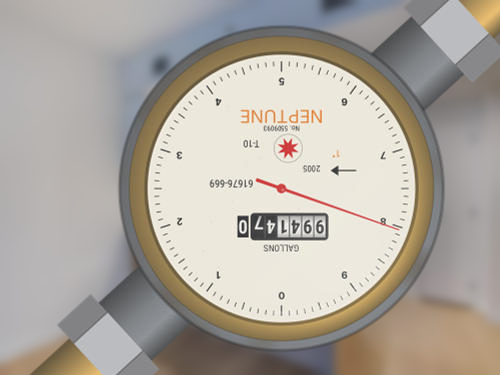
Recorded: 9941468.0 gal
